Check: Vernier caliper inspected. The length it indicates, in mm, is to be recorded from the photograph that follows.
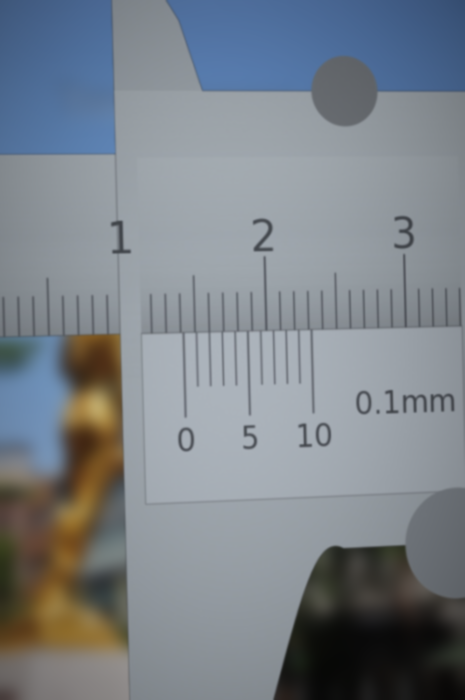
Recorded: 14.2 mm
